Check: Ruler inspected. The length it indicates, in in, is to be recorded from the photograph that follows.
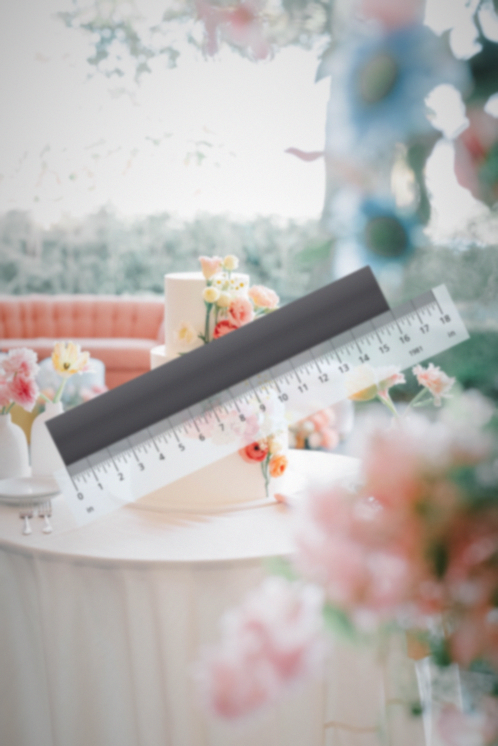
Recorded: 16 in
